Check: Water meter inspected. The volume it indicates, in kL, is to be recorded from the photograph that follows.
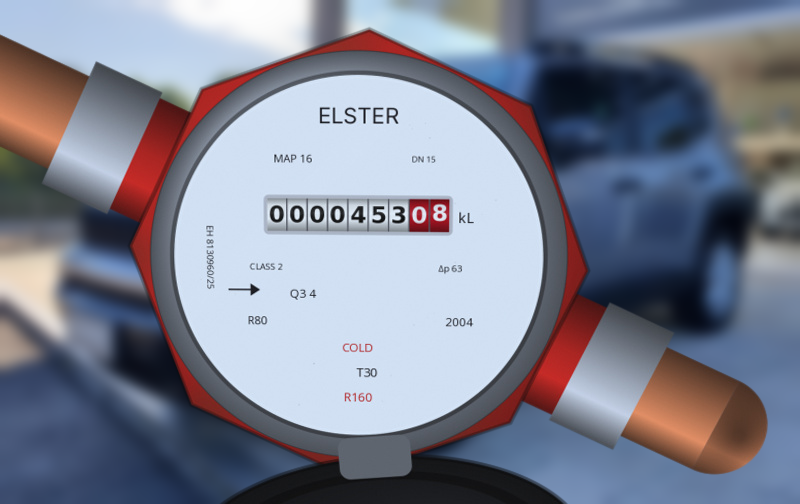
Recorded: 453.08 kL
